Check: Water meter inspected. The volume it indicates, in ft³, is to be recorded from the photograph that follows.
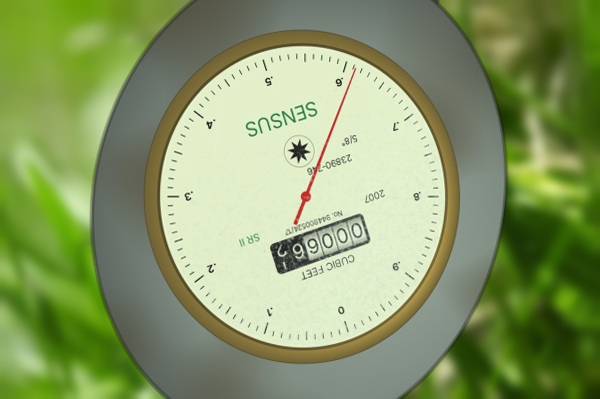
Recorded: 661.61 ft³
